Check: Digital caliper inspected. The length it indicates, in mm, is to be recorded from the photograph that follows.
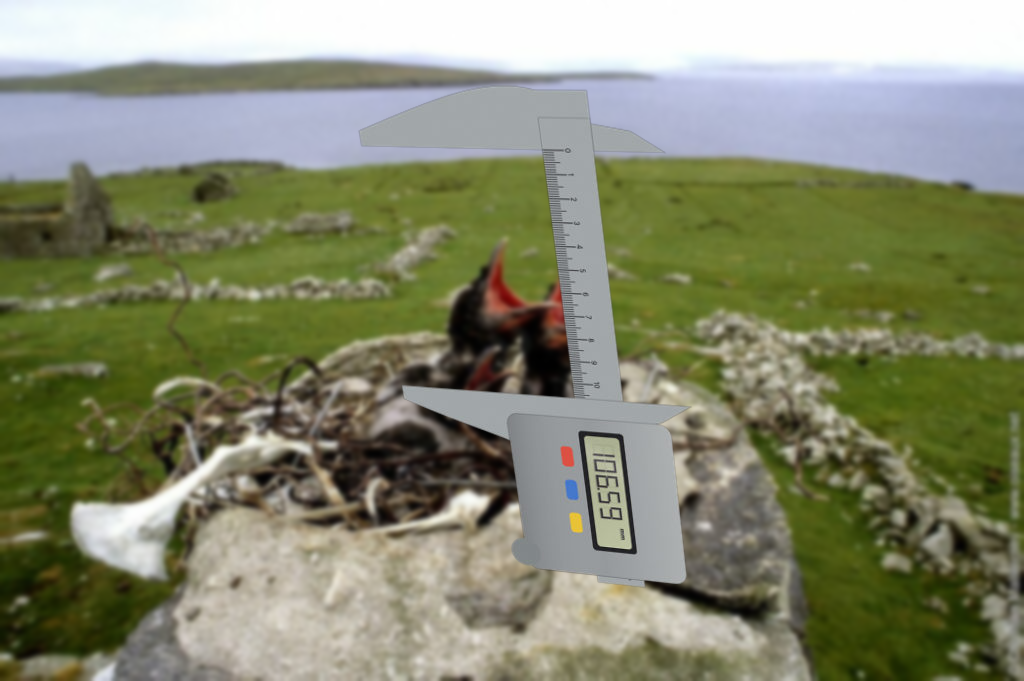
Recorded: 106.59 mm
